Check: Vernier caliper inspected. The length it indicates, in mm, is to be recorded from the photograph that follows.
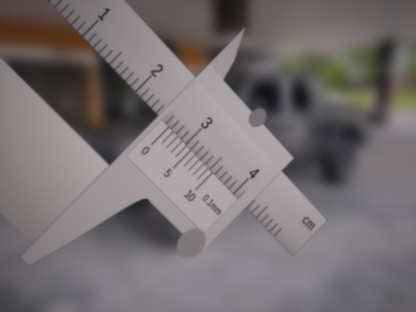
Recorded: 26.6 mm
